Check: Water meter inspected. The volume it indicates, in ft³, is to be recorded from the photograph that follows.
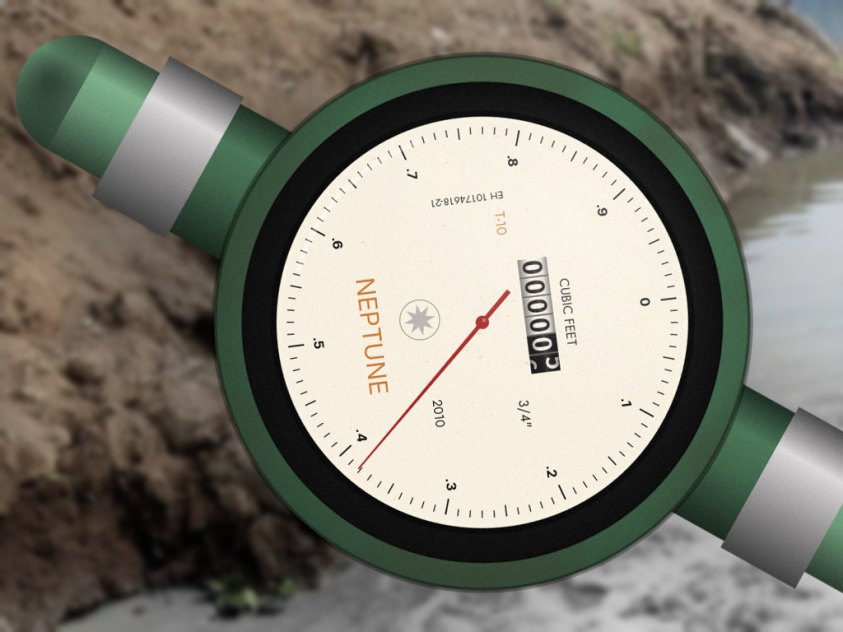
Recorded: 5.38 ft³
